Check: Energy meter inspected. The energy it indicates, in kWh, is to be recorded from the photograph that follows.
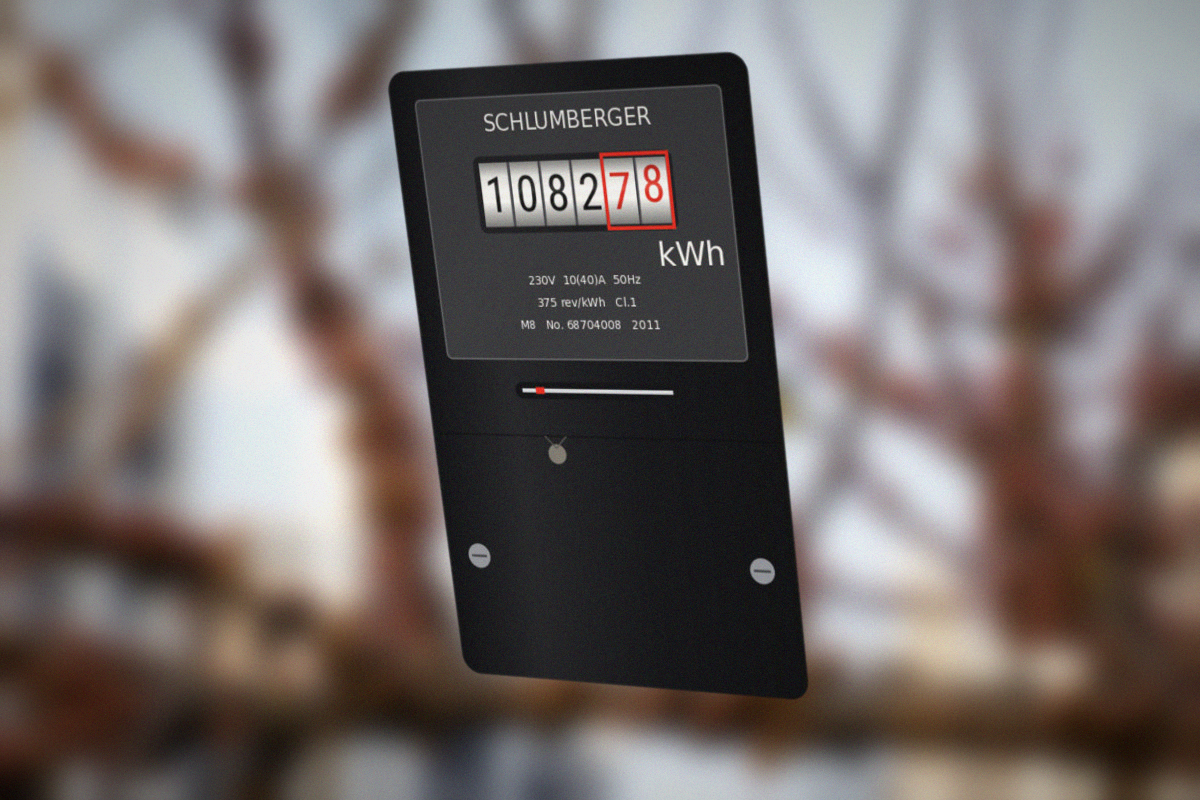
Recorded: 1082.78 kWh
